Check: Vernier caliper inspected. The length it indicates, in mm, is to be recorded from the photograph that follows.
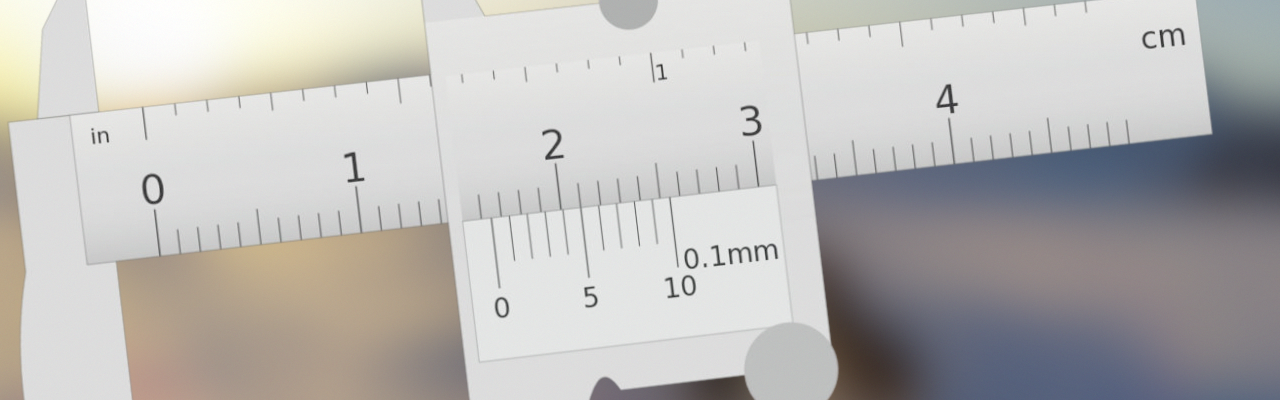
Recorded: 16.5 mm
